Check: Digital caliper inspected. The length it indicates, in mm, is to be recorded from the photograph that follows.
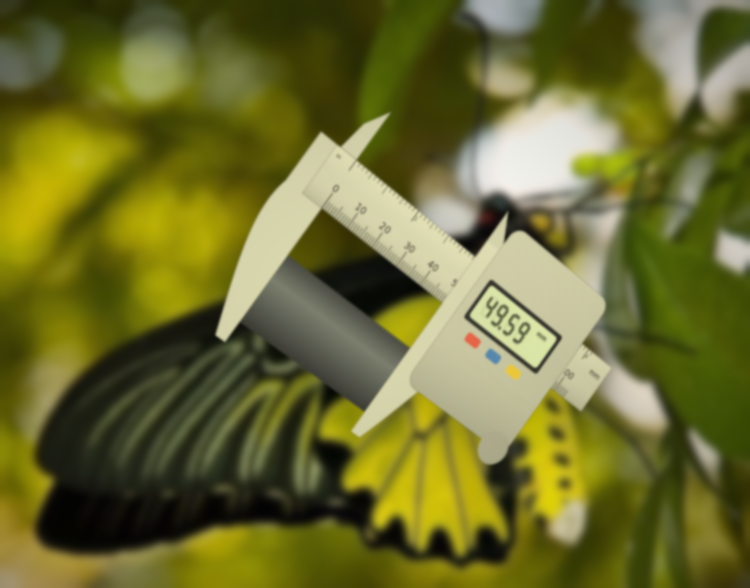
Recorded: 49.59 mm
